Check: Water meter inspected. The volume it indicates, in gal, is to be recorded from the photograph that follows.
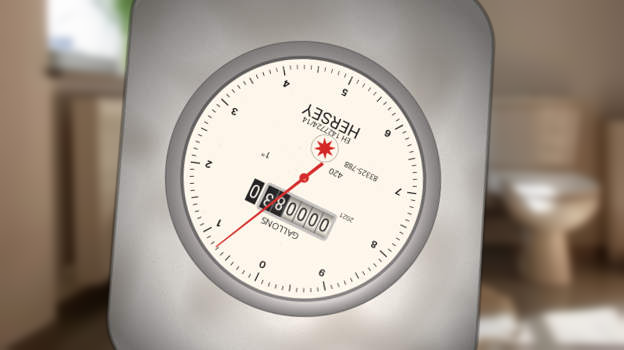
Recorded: 830.7 gal
